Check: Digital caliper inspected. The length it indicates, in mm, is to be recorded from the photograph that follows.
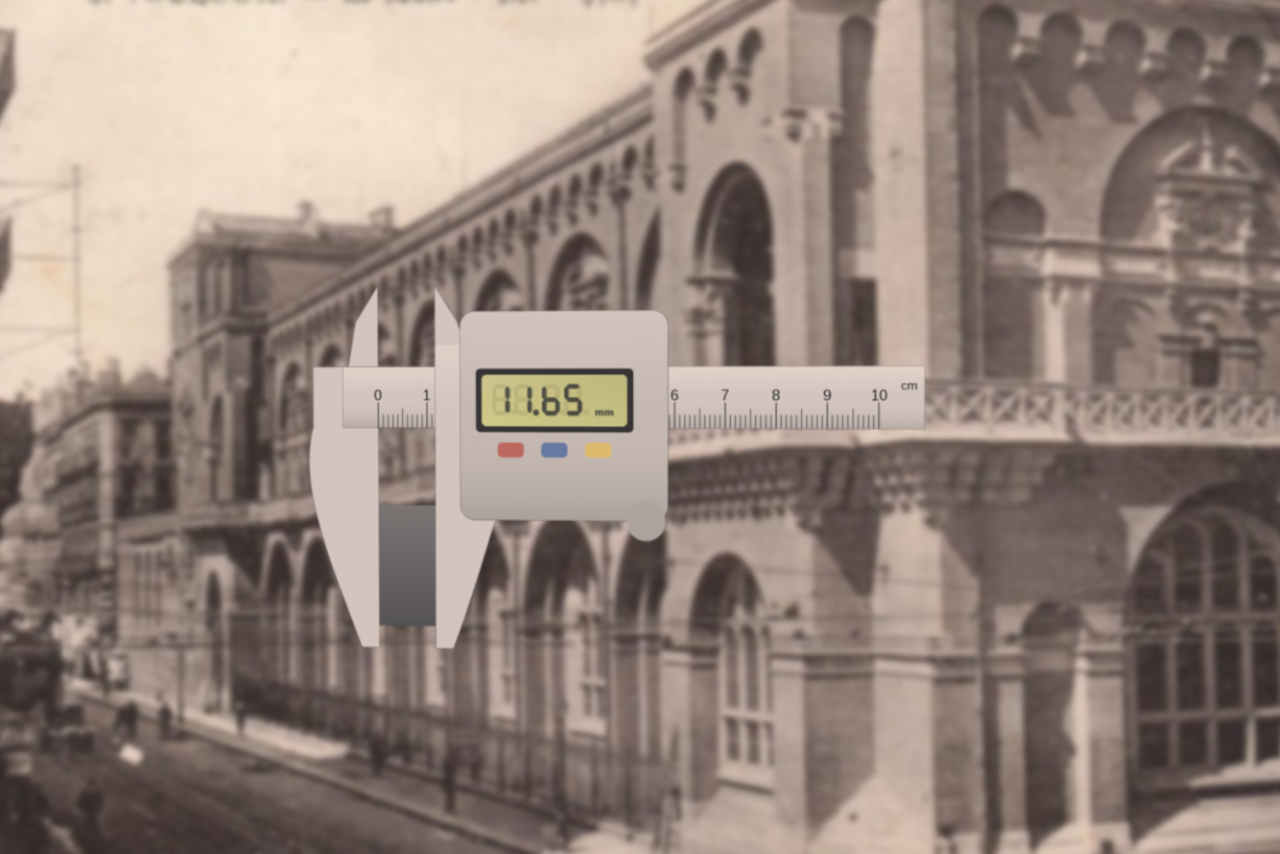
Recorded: 11.65 mm
